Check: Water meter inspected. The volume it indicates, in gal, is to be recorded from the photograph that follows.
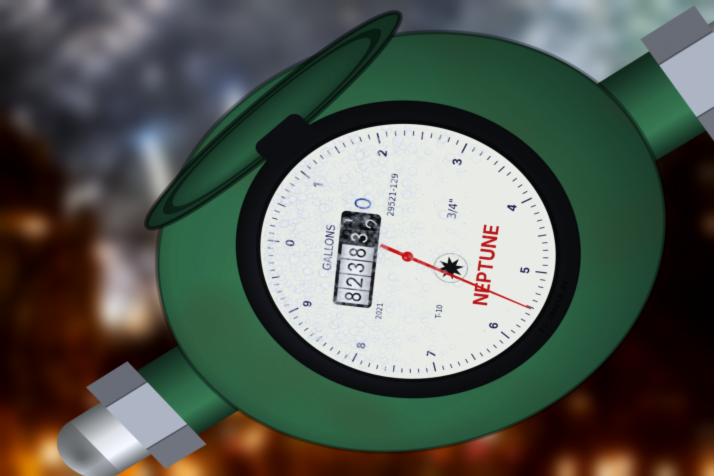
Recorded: 8238315.5 gal
